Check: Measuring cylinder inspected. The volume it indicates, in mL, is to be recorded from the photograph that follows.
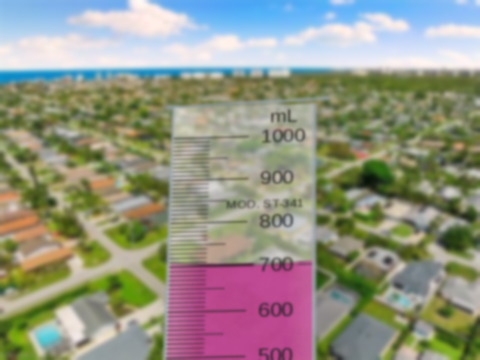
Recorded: 700 mL
